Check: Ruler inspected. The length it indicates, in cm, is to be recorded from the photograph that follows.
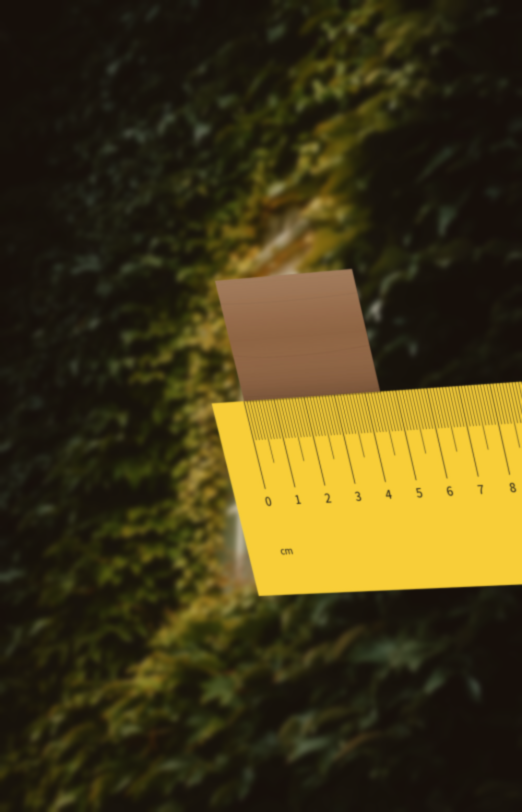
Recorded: 4.5 cm
